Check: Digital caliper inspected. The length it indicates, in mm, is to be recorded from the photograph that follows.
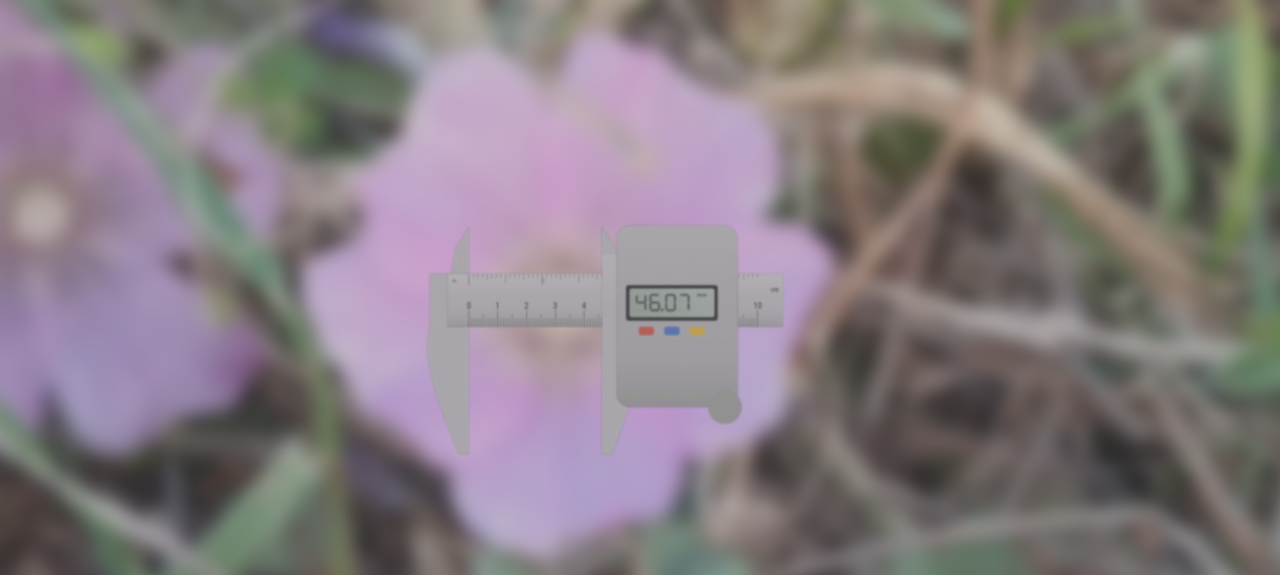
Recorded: 46.07 mm
